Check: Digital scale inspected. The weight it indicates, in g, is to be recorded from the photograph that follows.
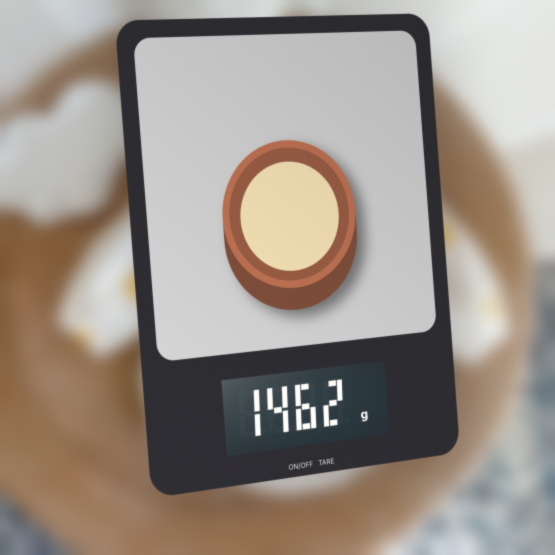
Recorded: 1462 g
